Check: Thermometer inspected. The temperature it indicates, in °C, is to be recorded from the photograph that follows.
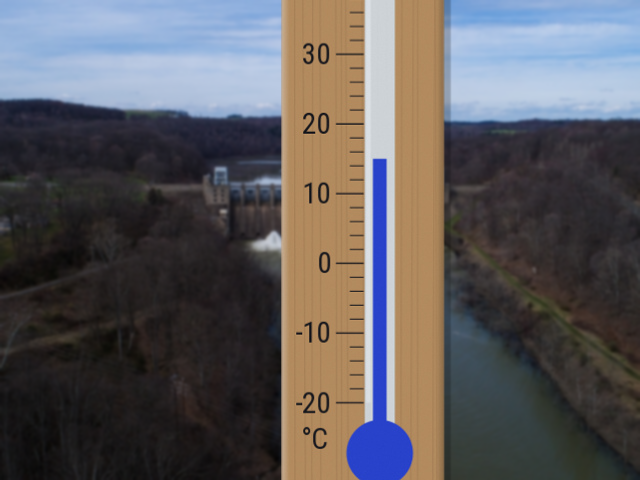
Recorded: 15 °C
